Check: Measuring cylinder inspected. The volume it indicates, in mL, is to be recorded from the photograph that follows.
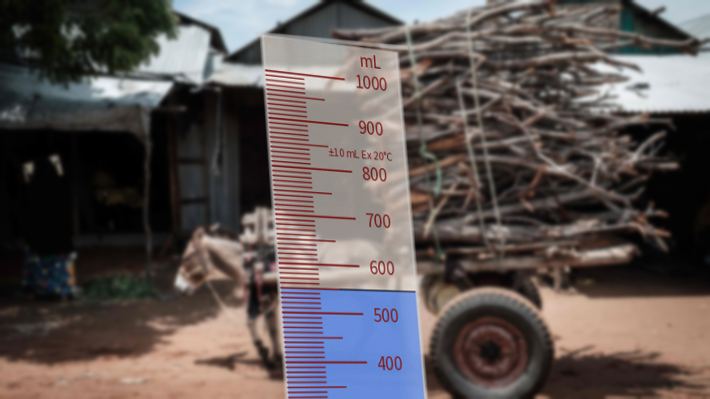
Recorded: 550 mL
